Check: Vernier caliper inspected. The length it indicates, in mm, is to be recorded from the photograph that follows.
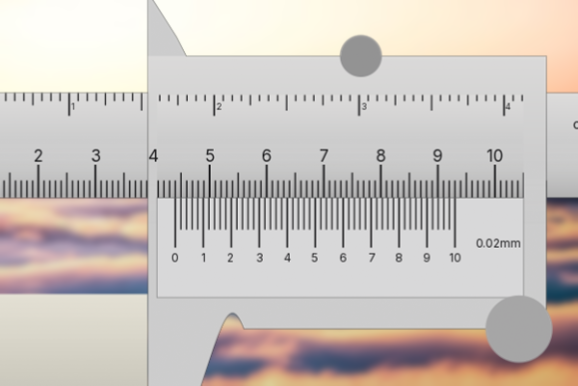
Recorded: 44.0 mm
